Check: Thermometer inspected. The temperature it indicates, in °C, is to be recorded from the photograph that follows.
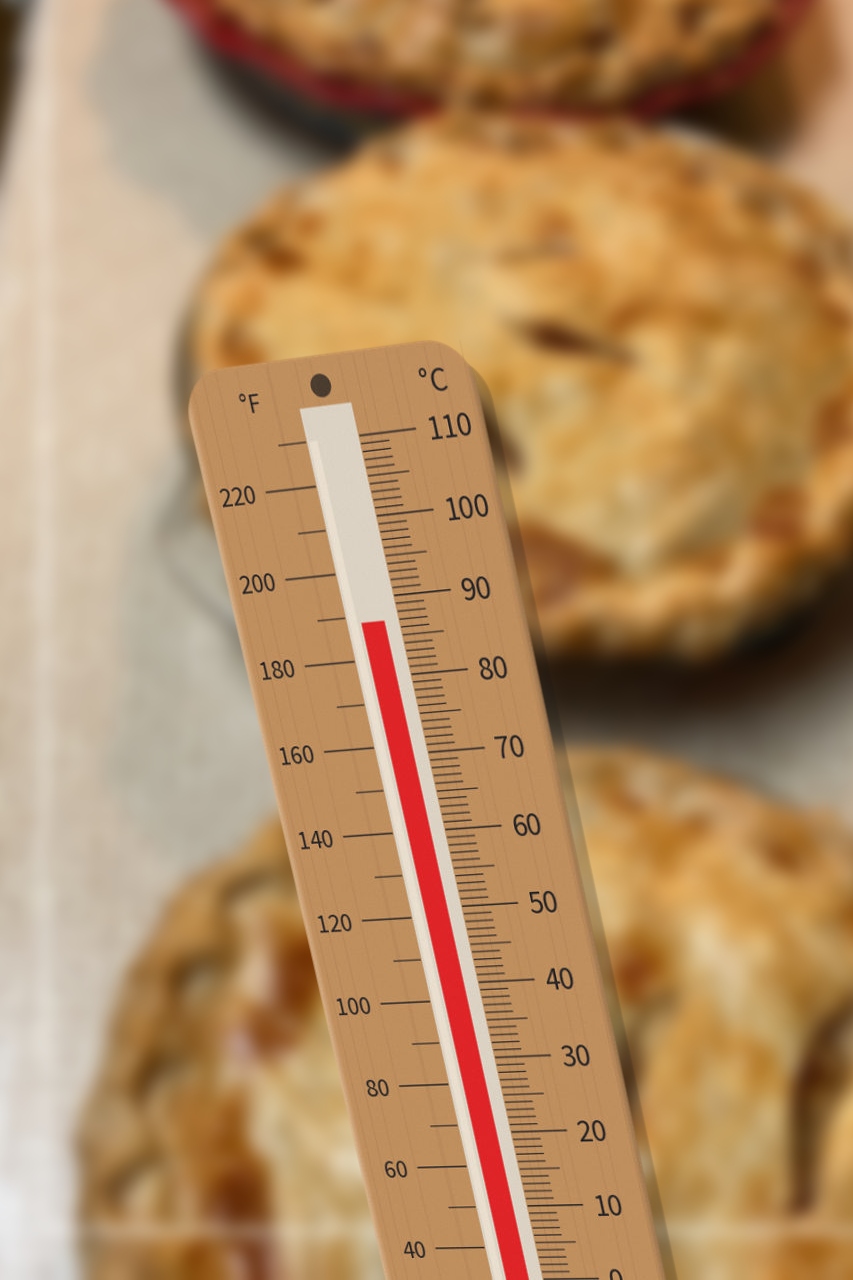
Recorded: 87 °C
